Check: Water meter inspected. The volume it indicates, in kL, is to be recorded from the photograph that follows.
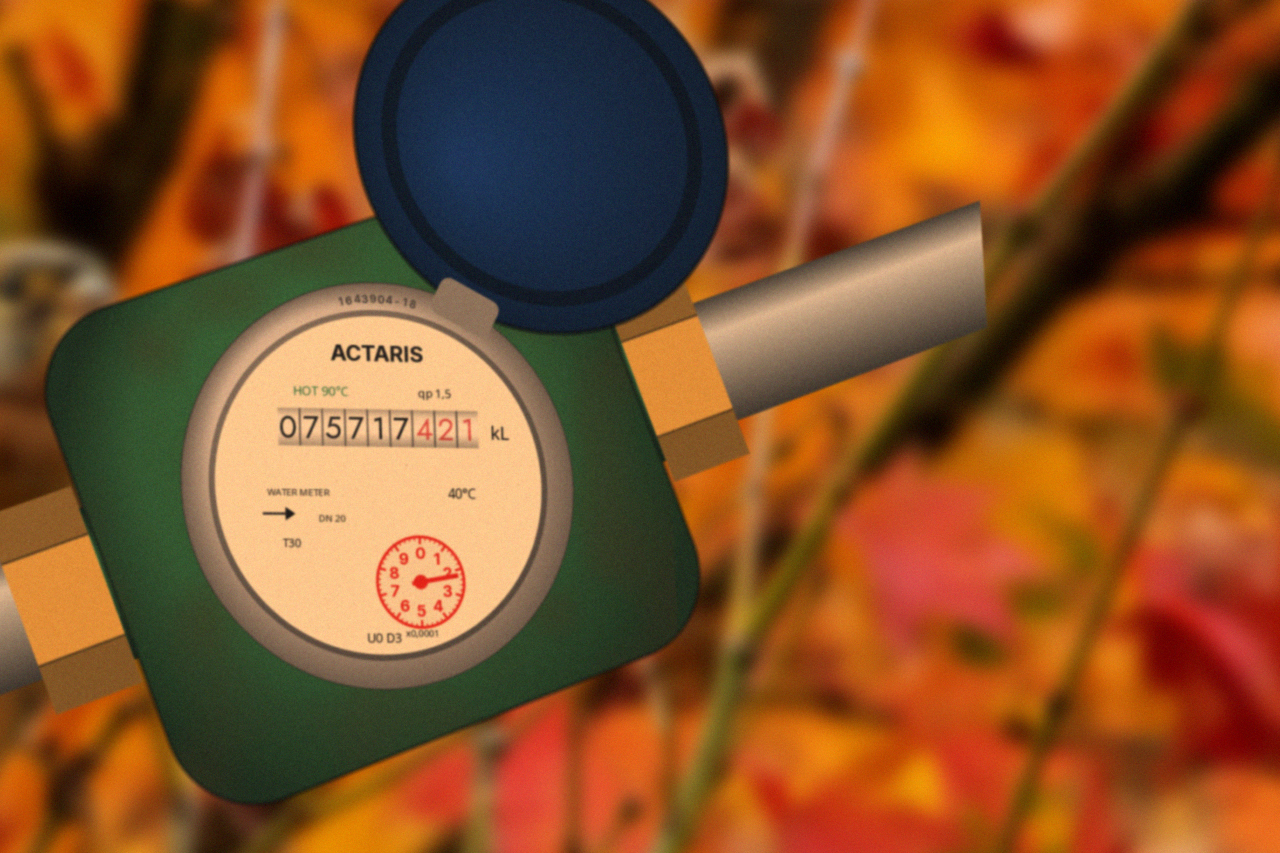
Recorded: 75717.4212 kL
